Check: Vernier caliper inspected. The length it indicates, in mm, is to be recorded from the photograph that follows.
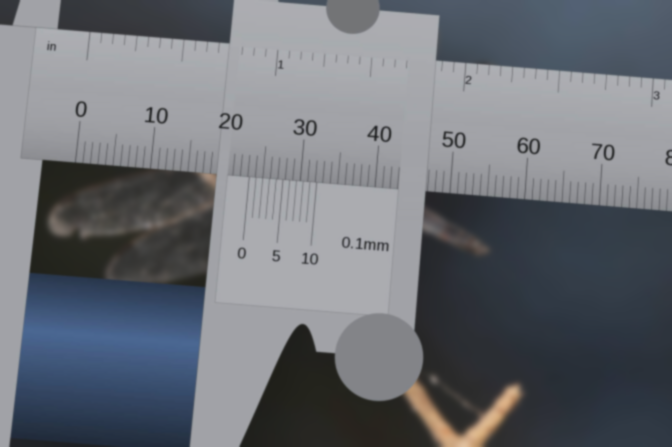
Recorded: 23.2 mm
